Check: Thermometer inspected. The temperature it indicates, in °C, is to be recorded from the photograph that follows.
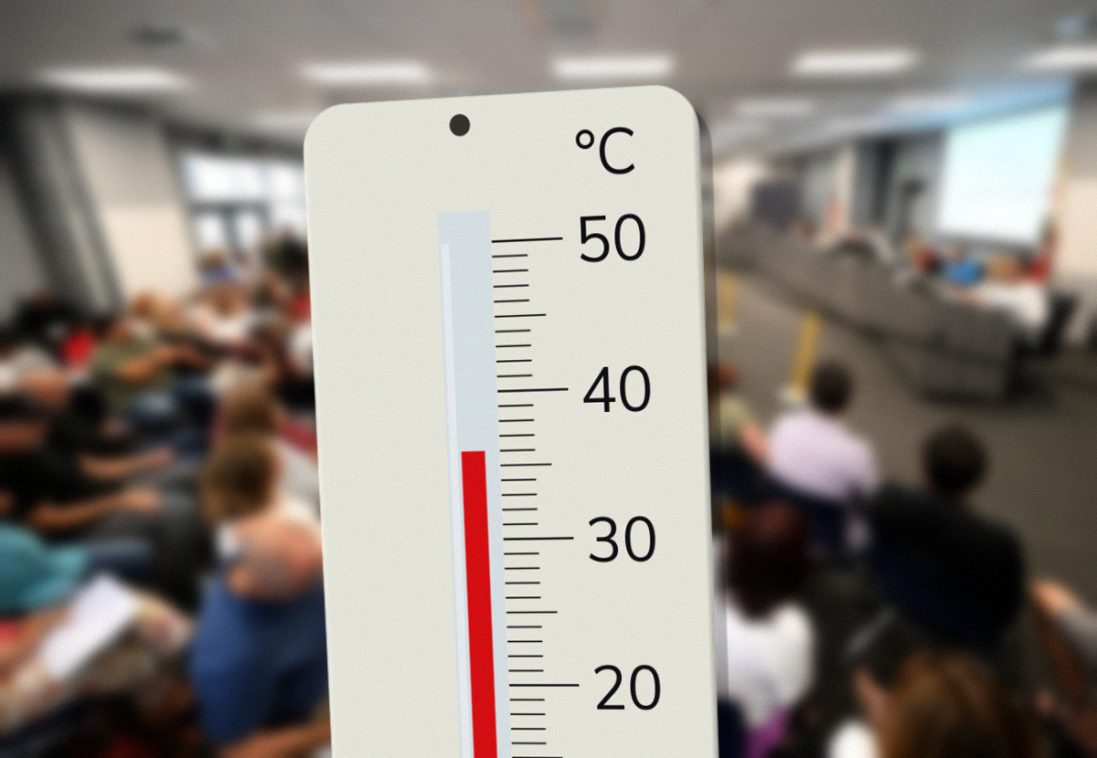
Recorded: 36 °C
